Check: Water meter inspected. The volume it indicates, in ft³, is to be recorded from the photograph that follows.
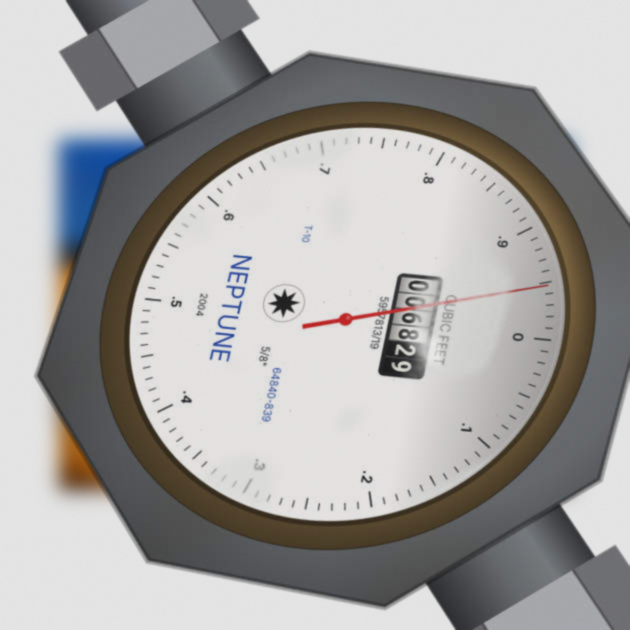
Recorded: 6828.95 ft³
